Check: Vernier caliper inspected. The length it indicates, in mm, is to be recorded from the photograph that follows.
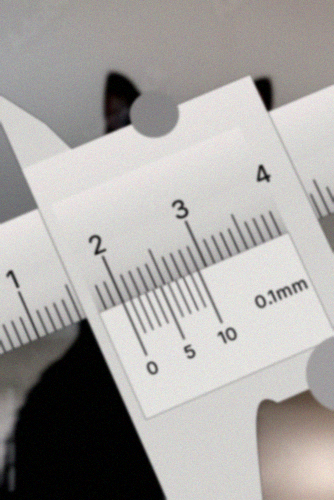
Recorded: 20.0 mm
